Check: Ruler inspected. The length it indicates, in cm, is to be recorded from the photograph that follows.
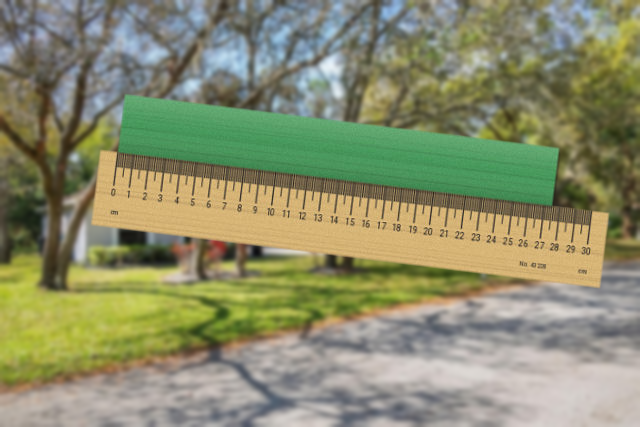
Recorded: 27.5 cm
